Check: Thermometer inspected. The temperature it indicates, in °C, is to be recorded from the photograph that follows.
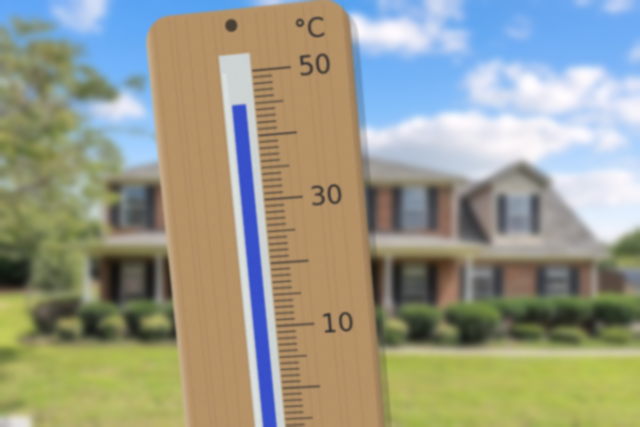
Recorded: 45 °C
